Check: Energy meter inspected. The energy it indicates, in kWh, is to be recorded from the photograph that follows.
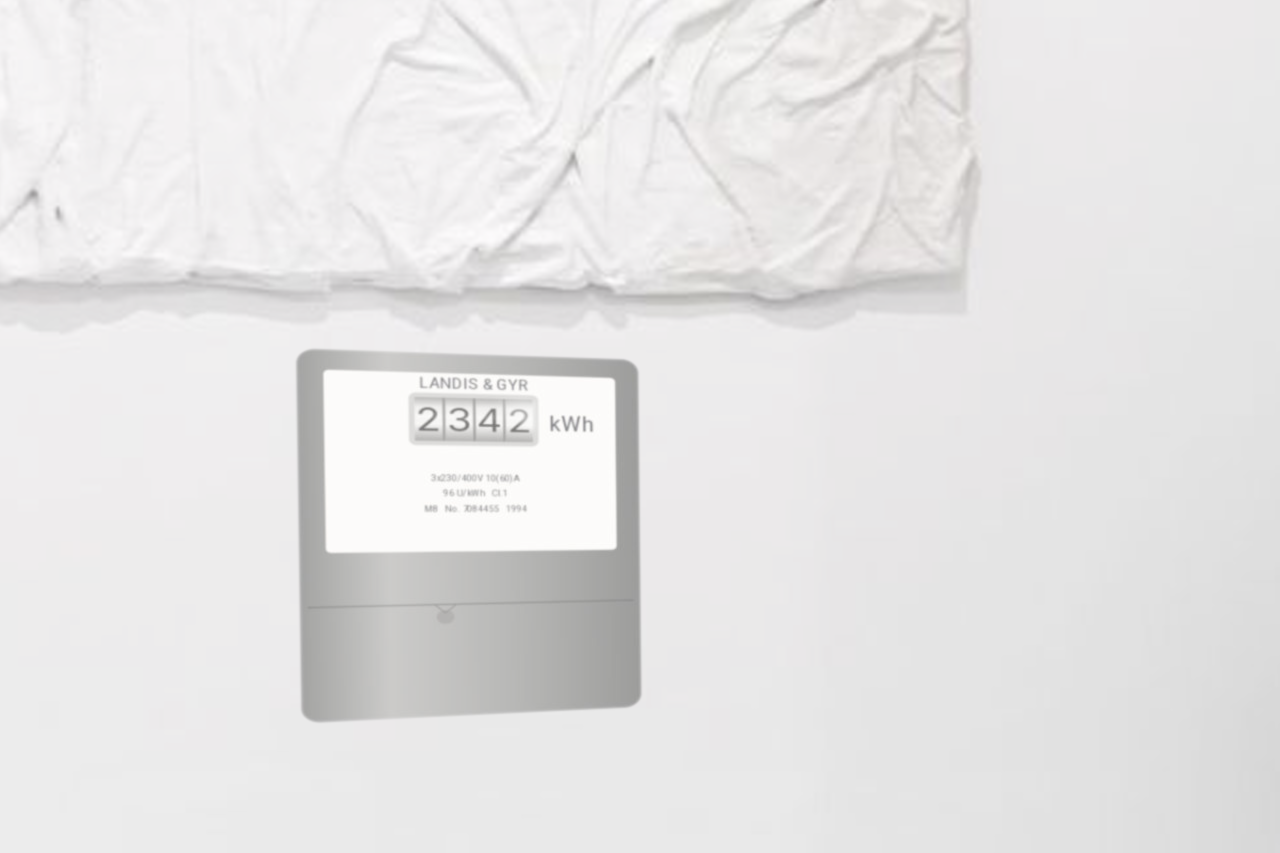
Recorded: 2342 kWh
